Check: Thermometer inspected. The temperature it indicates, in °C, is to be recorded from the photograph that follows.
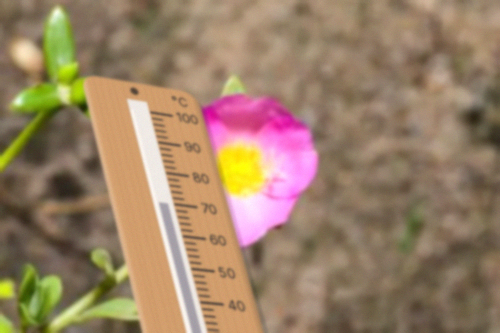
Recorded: 70 °C
